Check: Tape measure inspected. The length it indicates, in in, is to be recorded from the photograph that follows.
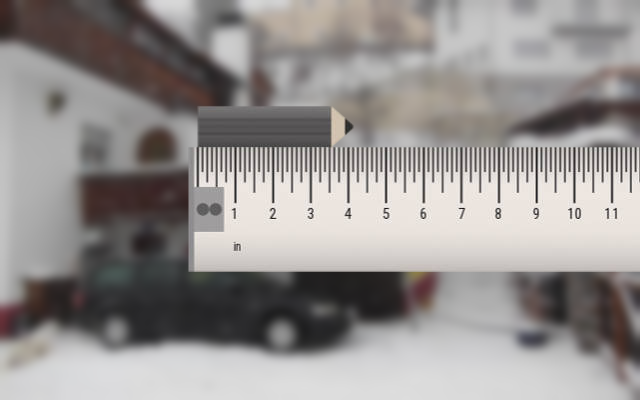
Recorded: 4.125 in
